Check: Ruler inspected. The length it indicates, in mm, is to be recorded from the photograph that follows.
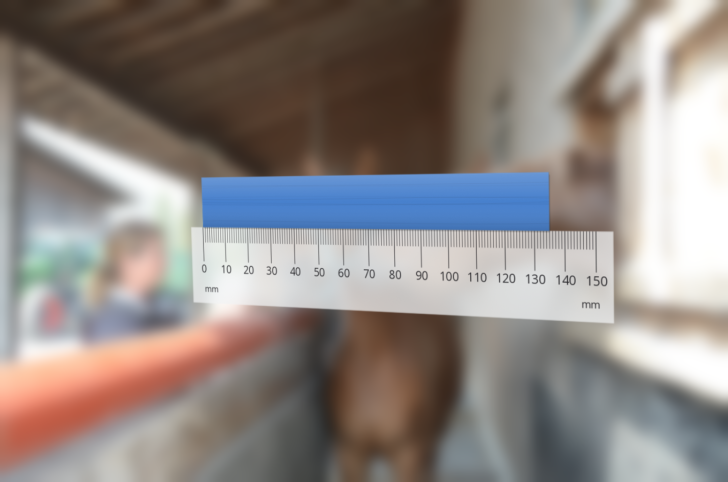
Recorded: 135 mm
